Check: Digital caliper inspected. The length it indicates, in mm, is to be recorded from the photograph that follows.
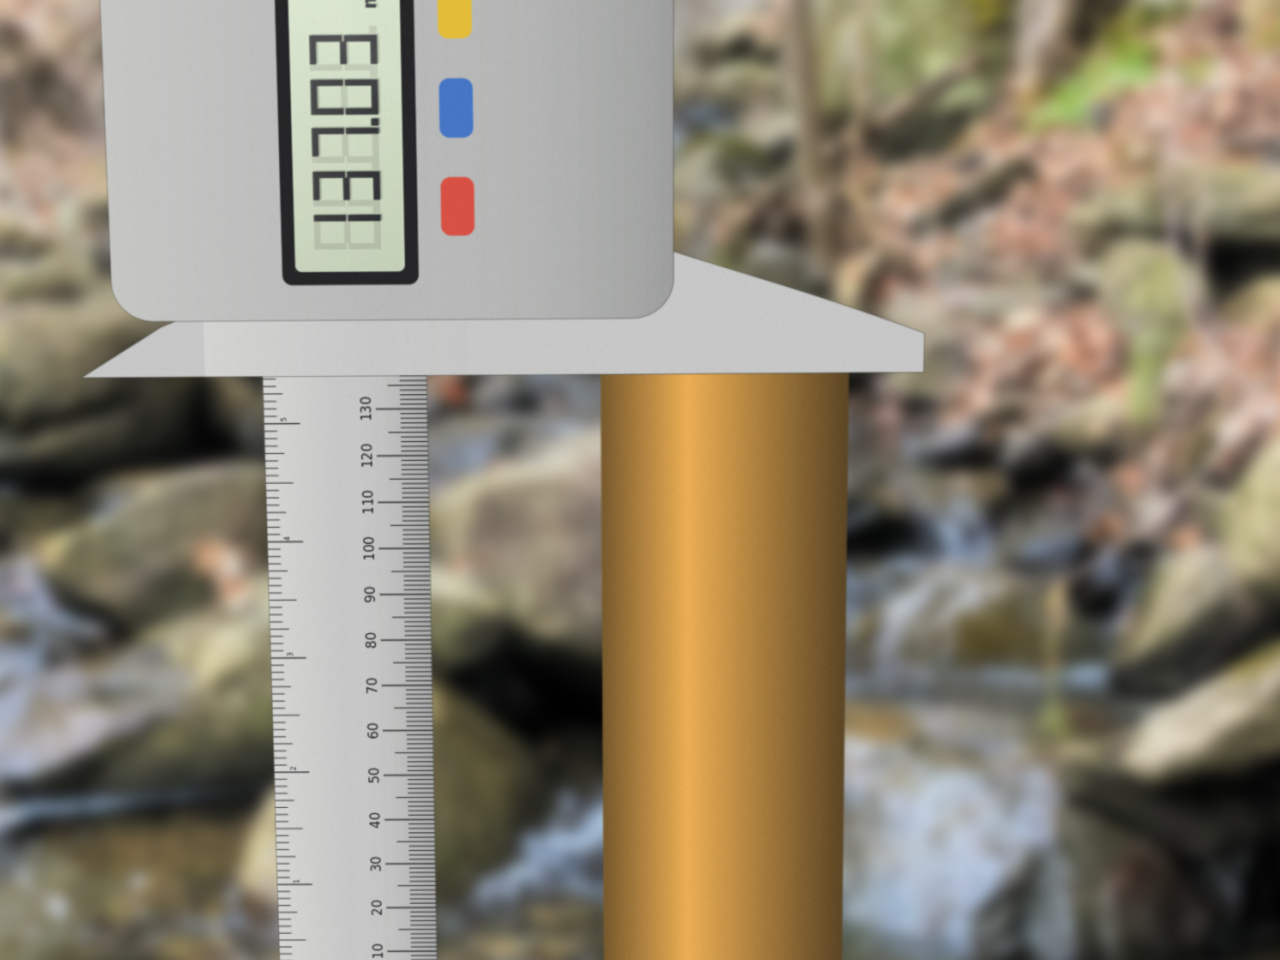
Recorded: 137.03 mm
